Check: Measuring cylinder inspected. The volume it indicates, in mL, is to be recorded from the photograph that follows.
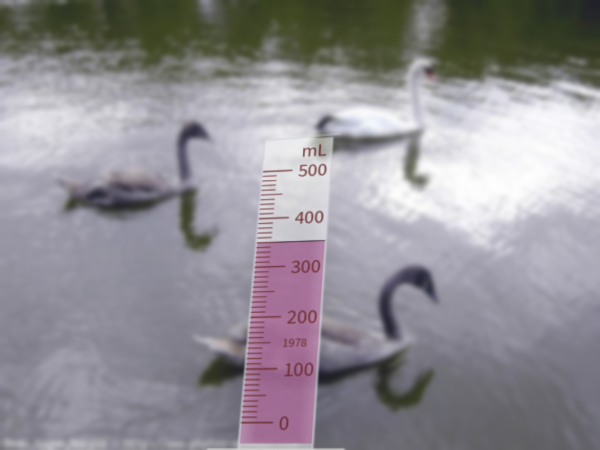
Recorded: 350 mL
